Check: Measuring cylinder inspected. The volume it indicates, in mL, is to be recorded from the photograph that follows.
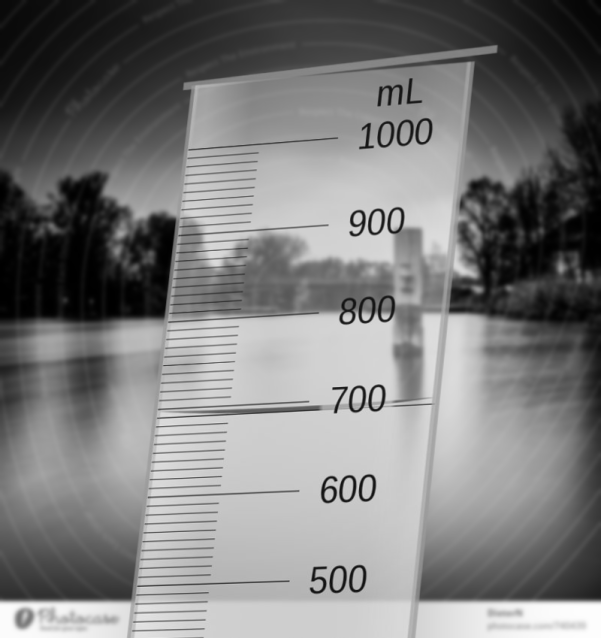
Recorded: 690 mL
